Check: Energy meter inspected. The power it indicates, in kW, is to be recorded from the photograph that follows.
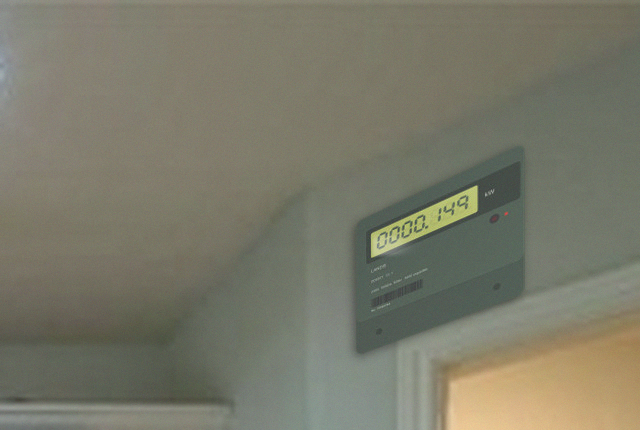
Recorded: 0.149 kW
